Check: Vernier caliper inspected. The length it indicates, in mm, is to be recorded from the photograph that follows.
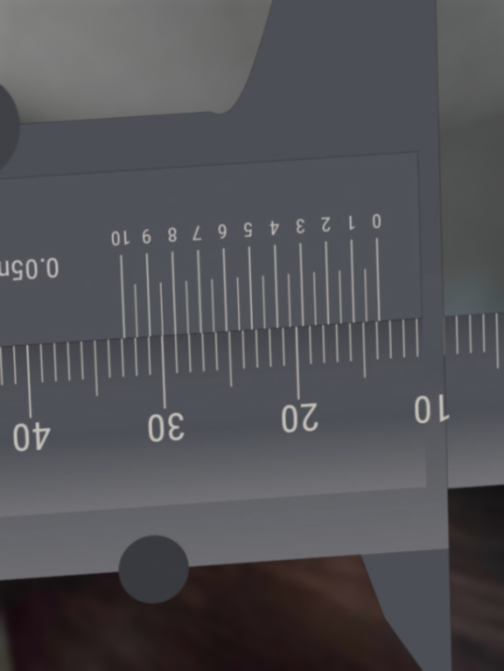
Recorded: 13.8 mm
